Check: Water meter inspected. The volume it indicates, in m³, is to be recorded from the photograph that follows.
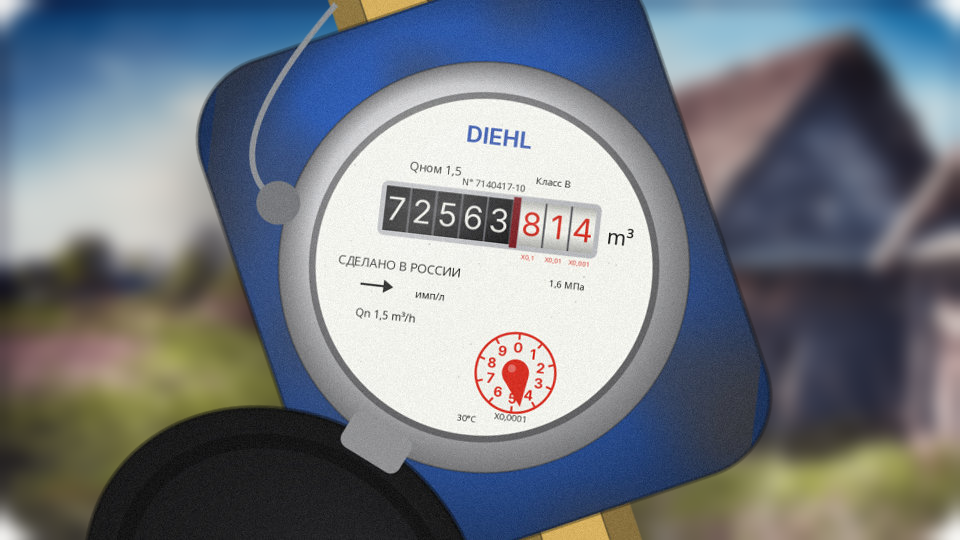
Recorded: 72563.8144 m³
